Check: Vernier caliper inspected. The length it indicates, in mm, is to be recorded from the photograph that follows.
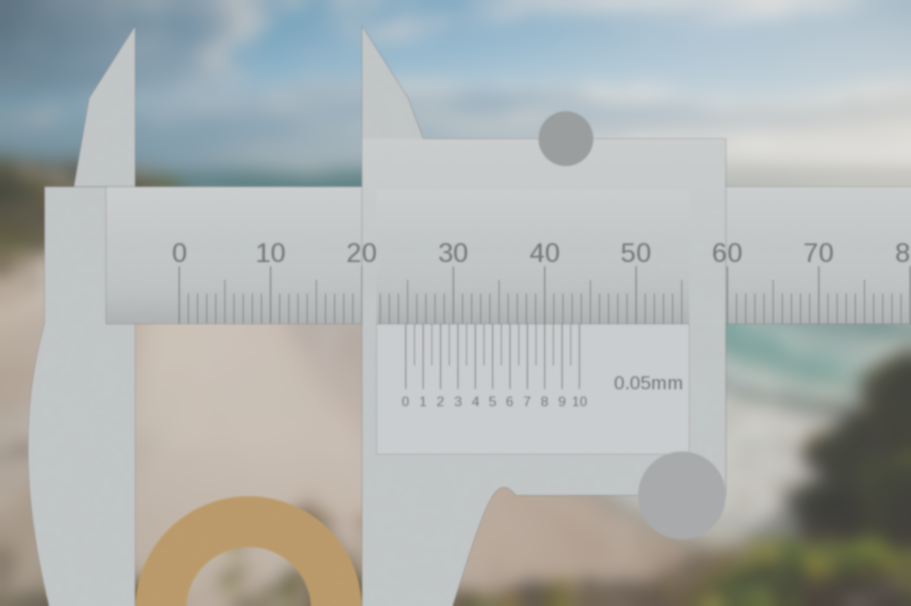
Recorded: 24.8 mm
